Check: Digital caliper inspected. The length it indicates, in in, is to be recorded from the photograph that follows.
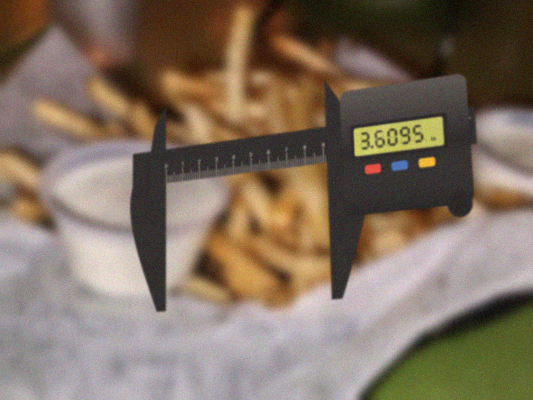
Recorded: 3.6095 in
